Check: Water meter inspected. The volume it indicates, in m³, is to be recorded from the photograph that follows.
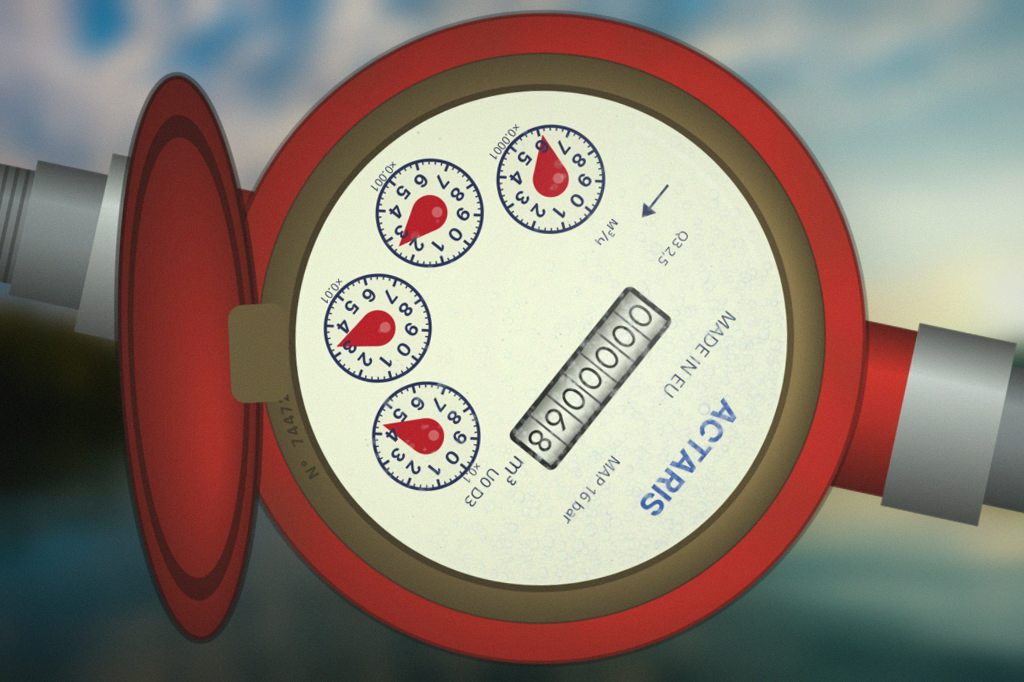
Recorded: 68.4326 m³
